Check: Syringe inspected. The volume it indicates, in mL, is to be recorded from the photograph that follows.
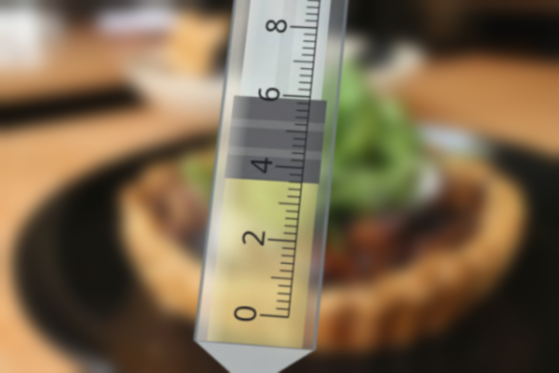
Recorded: 3.6 mL
